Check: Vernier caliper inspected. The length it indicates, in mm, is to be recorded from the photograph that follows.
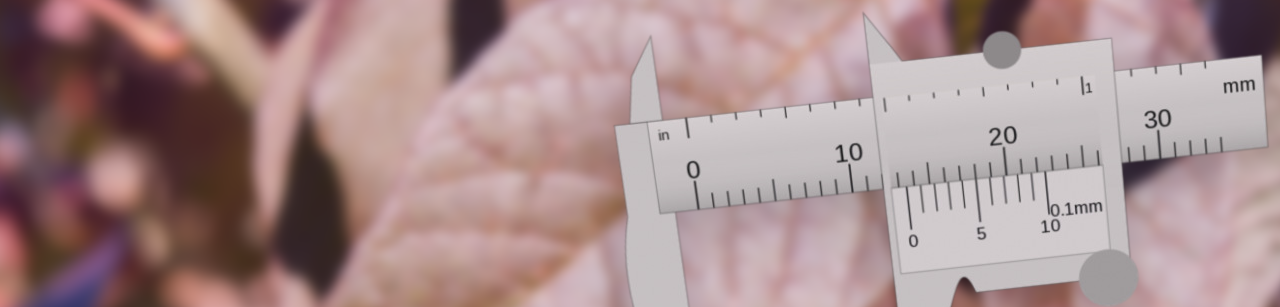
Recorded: 13.5 mm
